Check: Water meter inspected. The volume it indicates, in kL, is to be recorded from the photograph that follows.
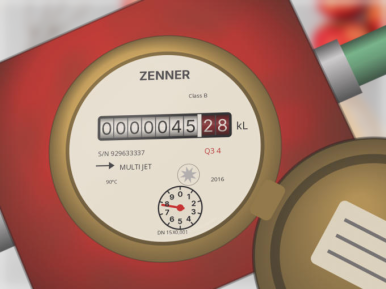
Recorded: 45.287 kL
